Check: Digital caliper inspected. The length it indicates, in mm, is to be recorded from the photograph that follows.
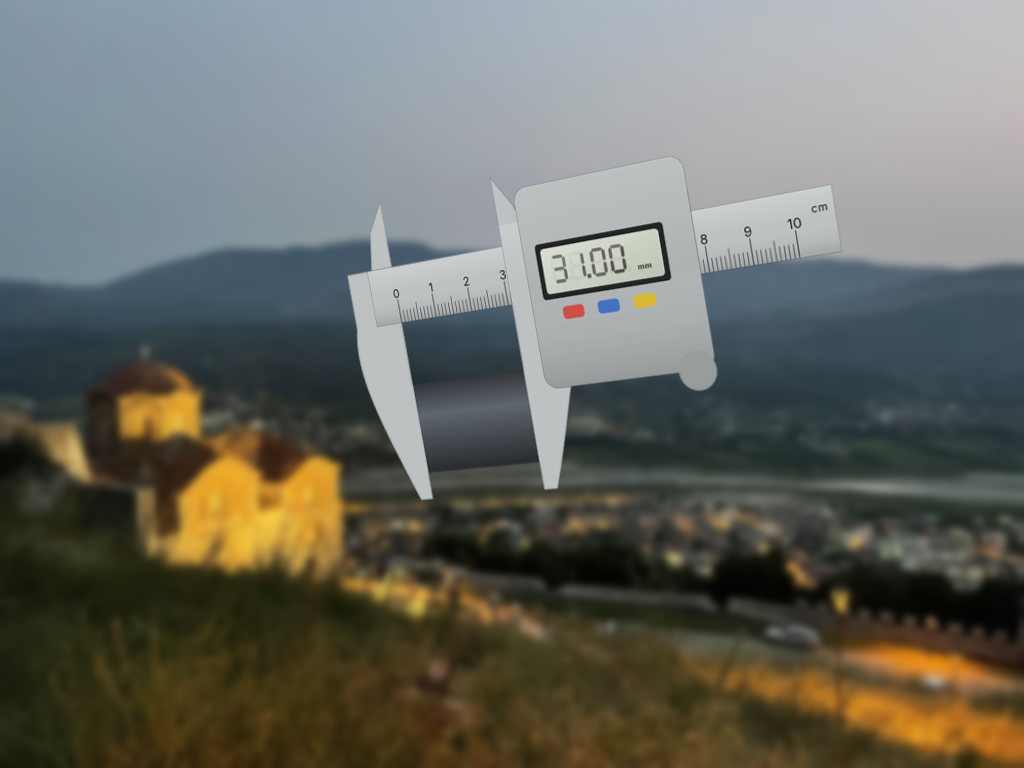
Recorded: 31.00 mm
